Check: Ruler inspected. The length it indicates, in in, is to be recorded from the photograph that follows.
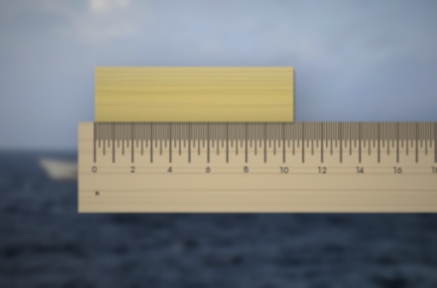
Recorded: 10.5 in
